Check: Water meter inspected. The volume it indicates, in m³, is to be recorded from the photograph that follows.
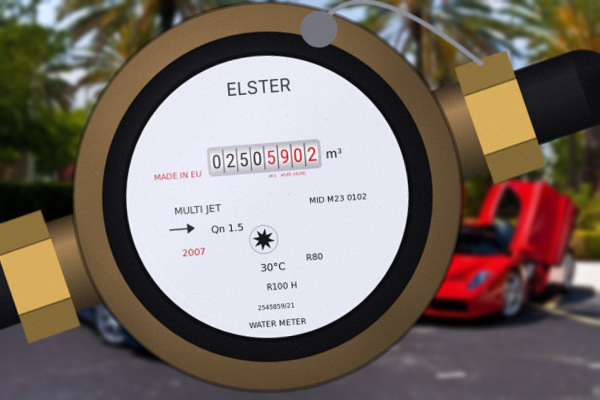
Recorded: 250.5902 m³
